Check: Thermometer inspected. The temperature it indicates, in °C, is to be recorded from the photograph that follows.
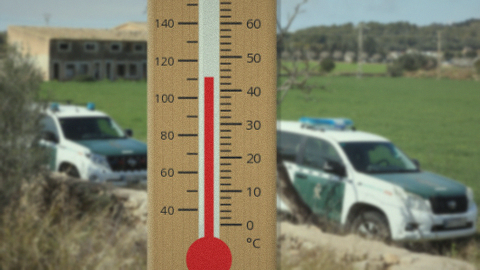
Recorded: 44 °C
